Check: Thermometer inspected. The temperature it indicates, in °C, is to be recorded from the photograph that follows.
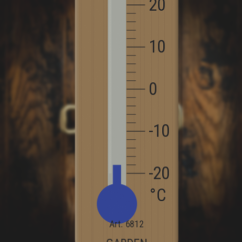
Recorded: -18 °C
